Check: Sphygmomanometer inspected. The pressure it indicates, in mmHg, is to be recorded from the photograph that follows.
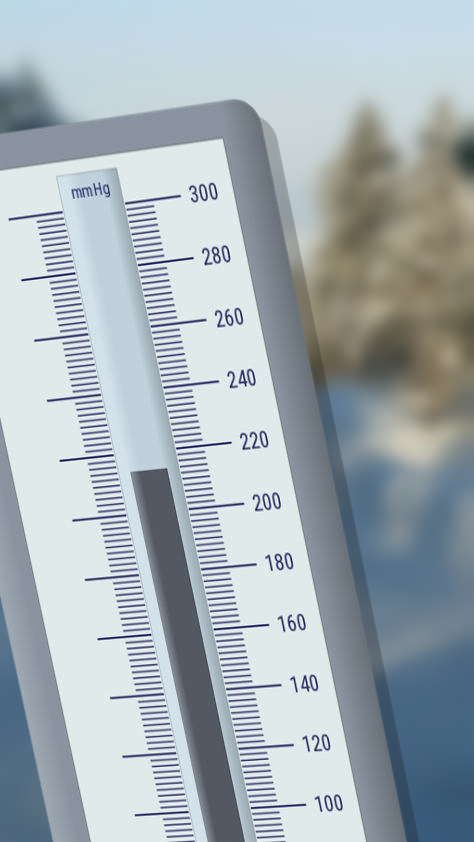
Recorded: 214 mmHg
